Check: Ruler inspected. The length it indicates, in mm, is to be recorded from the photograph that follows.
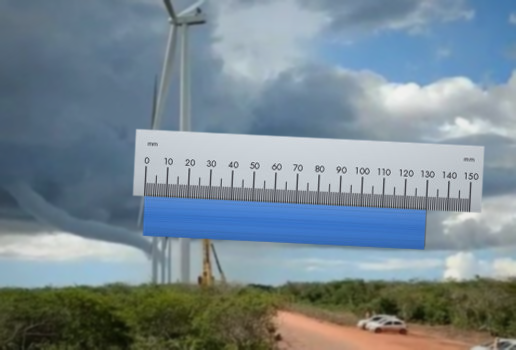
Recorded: 130 mm
